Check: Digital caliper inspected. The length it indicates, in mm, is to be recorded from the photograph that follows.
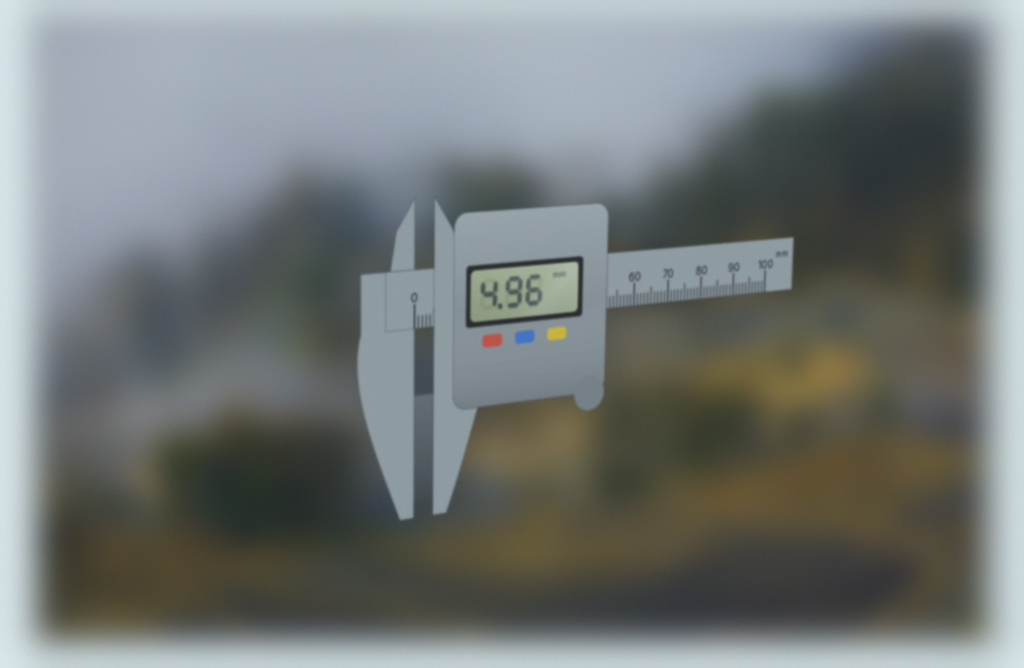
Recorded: 4.96 mm
